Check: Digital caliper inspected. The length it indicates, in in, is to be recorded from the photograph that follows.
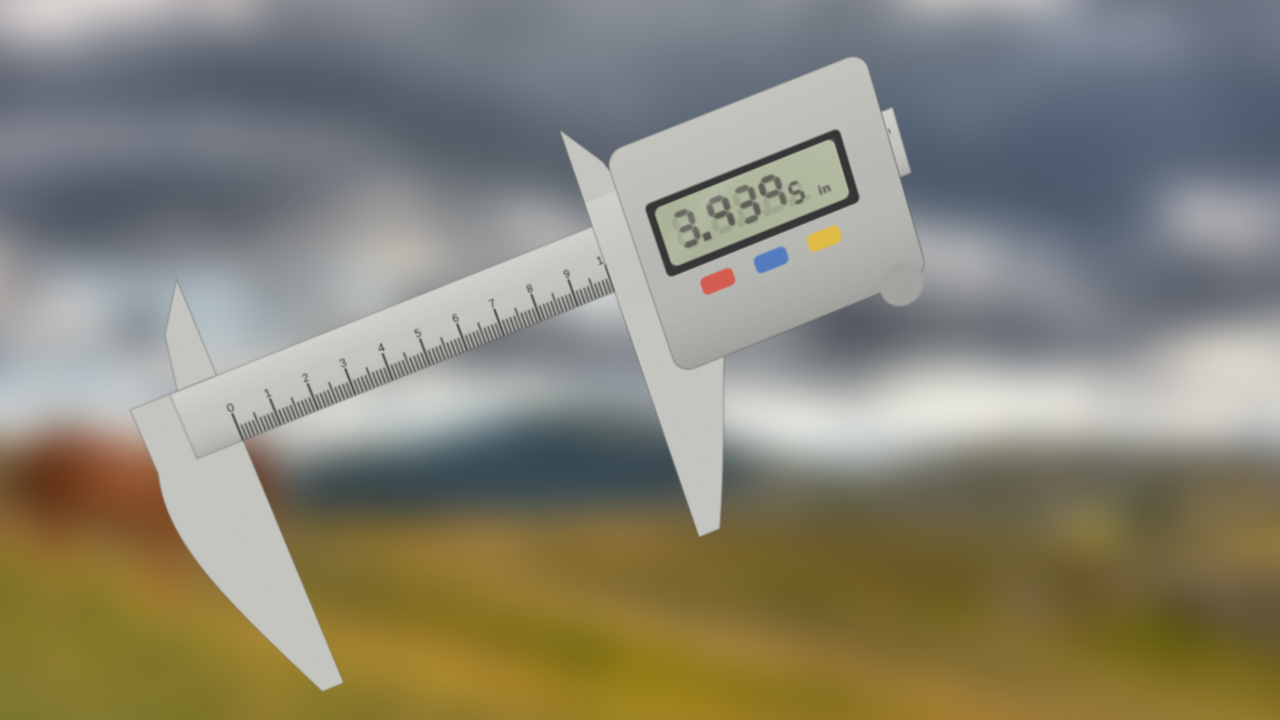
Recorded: 3.9395 in
